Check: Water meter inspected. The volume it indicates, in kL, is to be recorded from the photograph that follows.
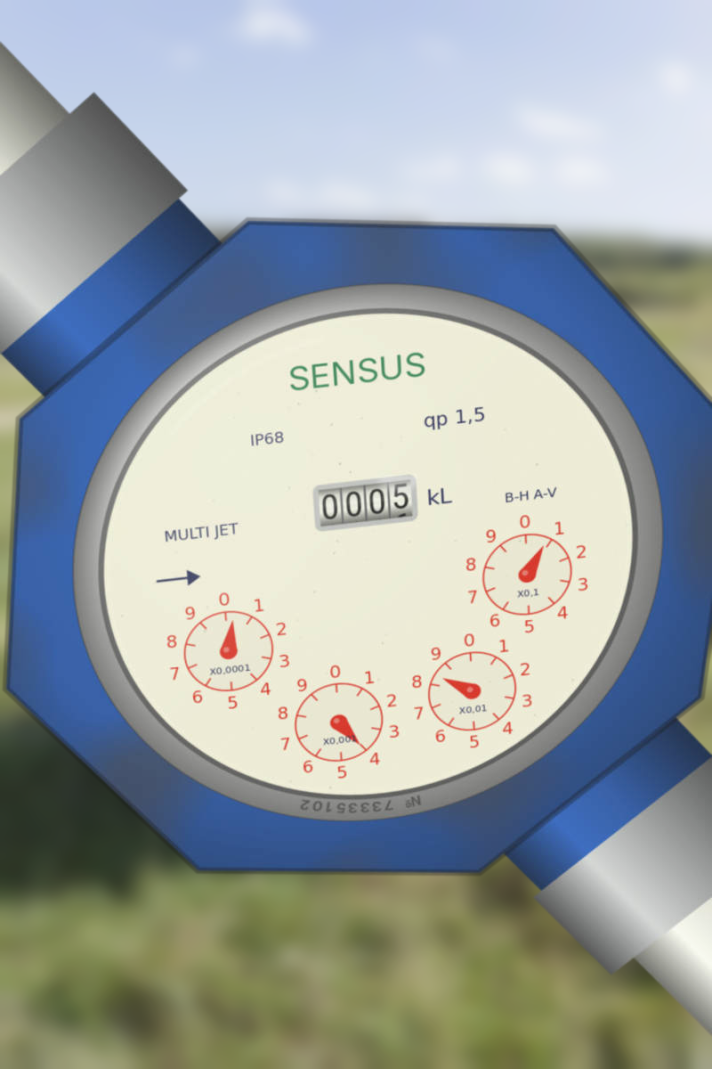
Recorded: 5.0840 kL
